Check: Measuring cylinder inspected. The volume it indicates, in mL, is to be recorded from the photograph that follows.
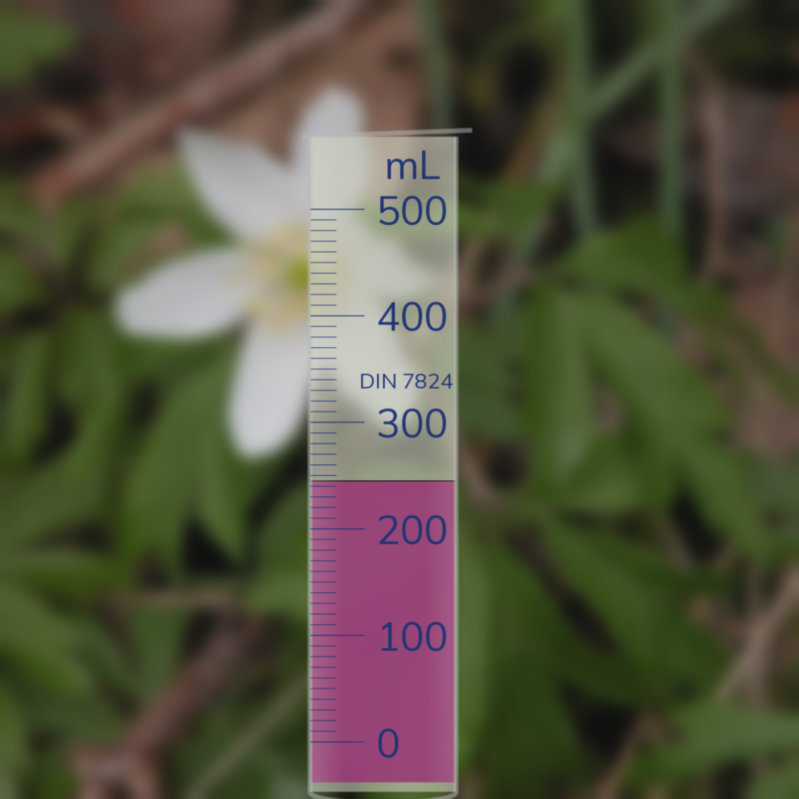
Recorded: 245 mL
